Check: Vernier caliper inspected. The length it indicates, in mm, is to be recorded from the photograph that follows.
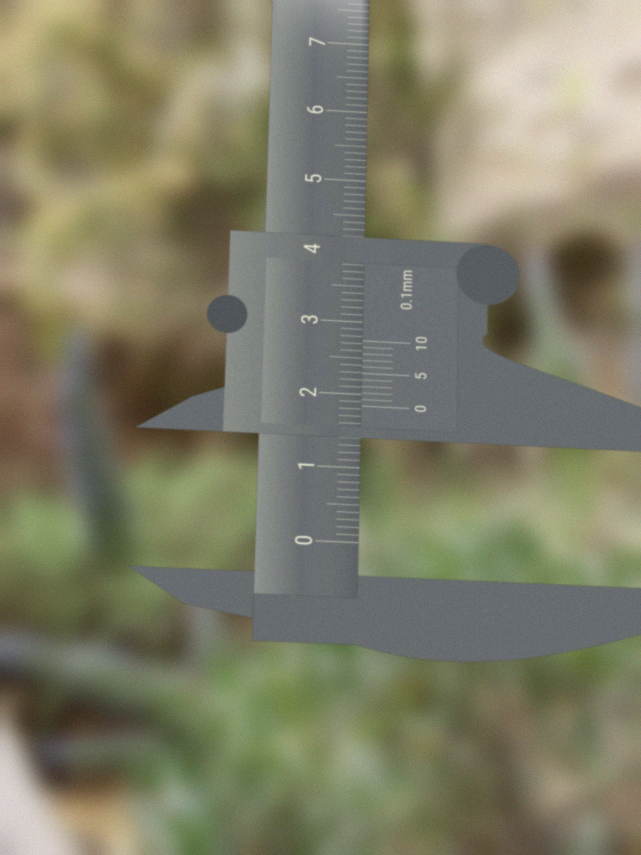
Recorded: 18.4 mm
